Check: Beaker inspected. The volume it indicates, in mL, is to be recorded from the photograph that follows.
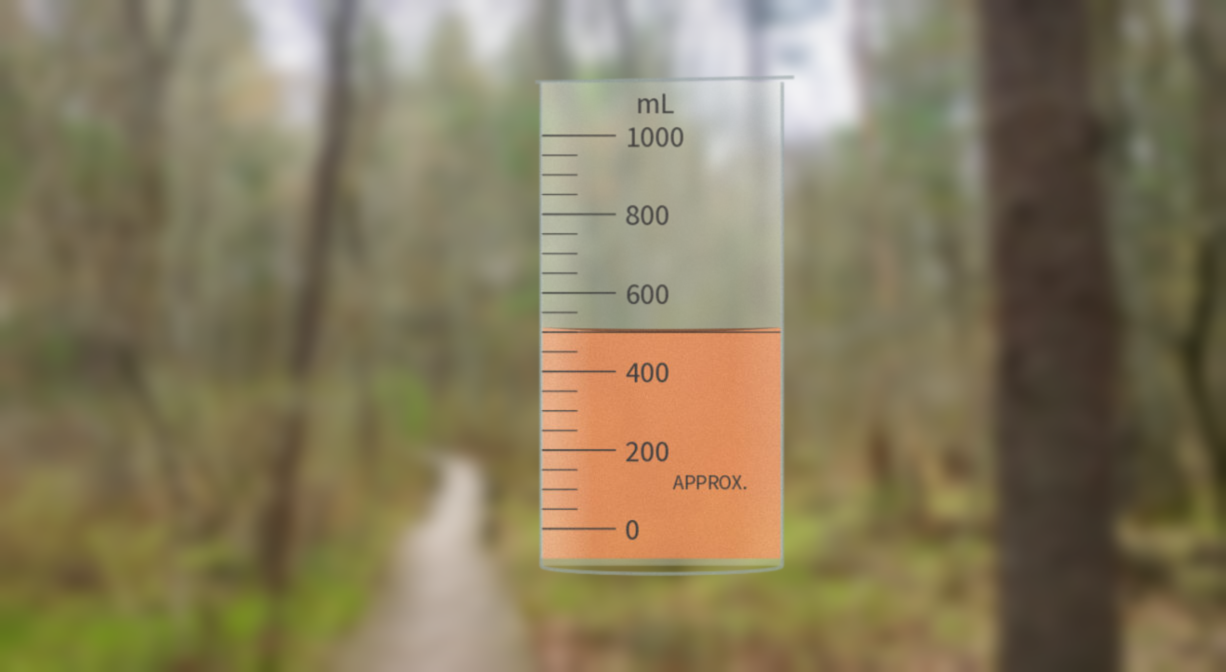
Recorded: 500 mL
